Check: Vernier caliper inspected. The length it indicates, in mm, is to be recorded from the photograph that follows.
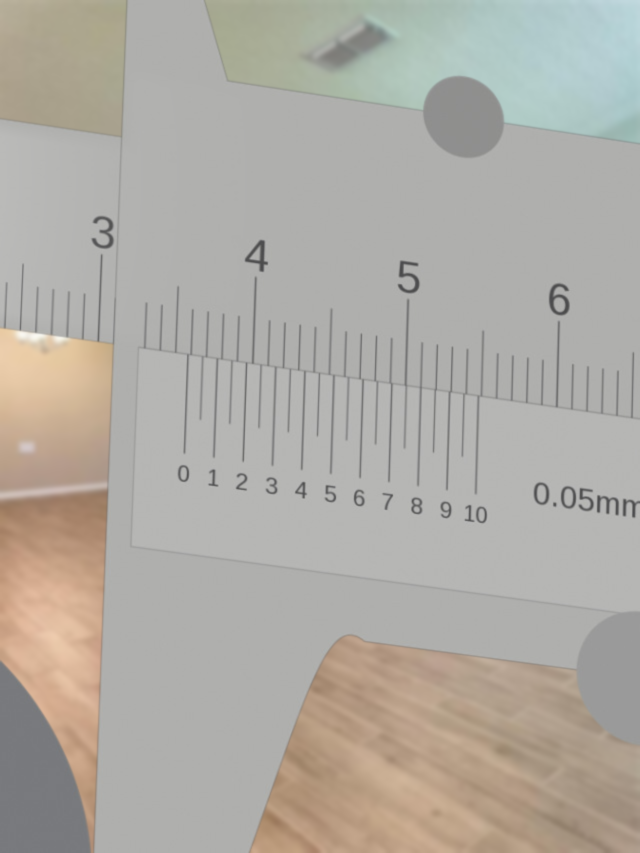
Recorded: 35.8 mm
